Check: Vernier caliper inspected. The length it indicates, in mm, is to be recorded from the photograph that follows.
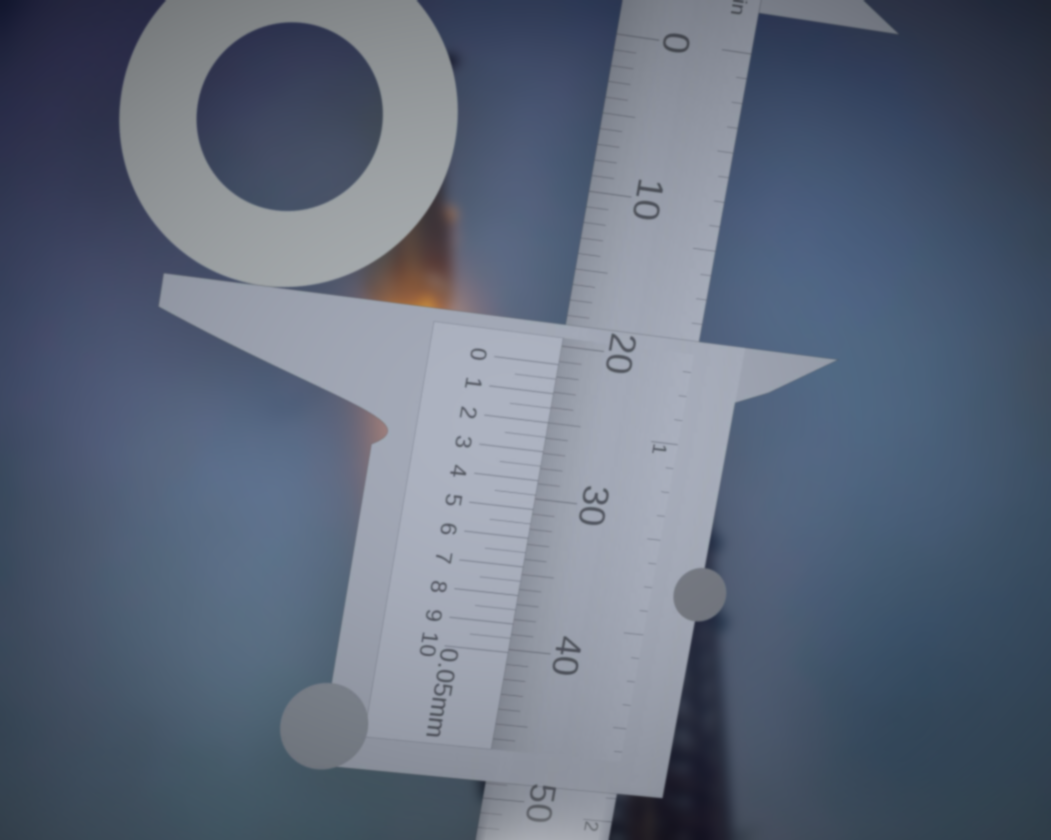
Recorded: 21.2 mm
